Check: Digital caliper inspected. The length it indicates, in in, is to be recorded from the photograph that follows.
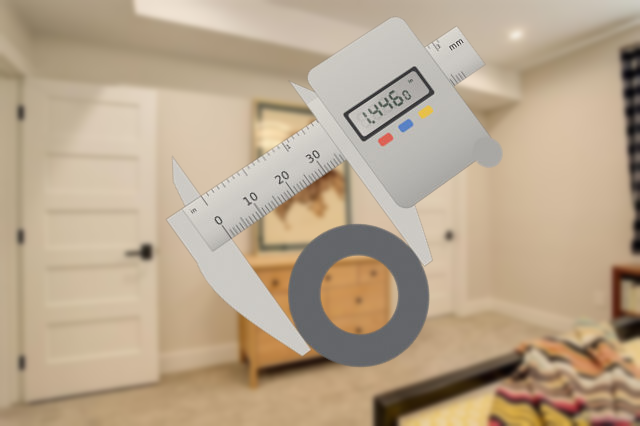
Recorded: 1.4460 in
